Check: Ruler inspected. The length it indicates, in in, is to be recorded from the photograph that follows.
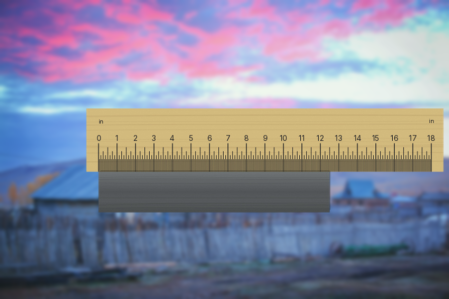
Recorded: 12.5 in
